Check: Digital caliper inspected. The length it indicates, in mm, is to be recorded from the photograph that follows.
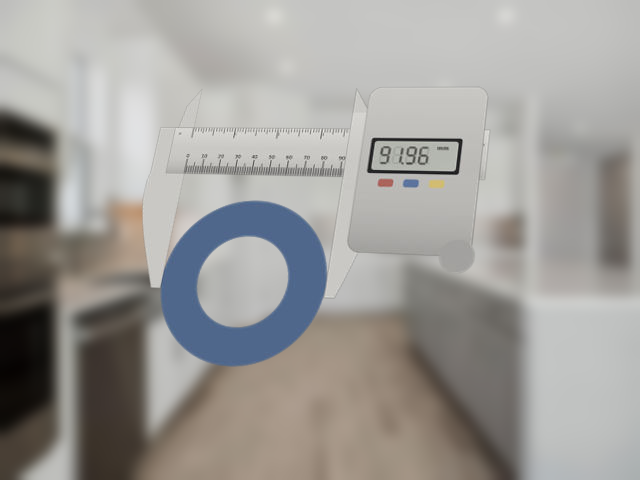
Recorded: 91.96 mm
